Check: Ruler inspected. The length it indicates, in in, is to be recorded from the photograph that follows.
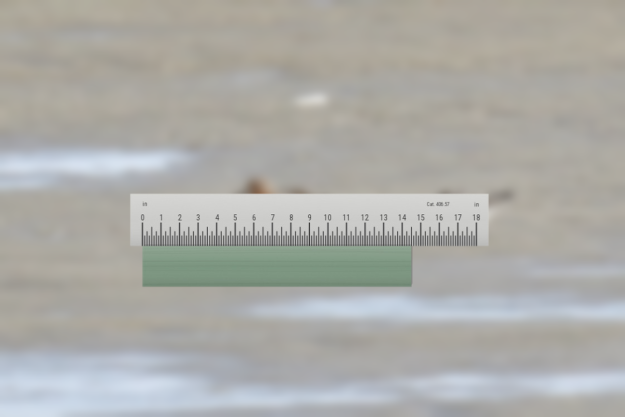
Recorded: 14.5 in
